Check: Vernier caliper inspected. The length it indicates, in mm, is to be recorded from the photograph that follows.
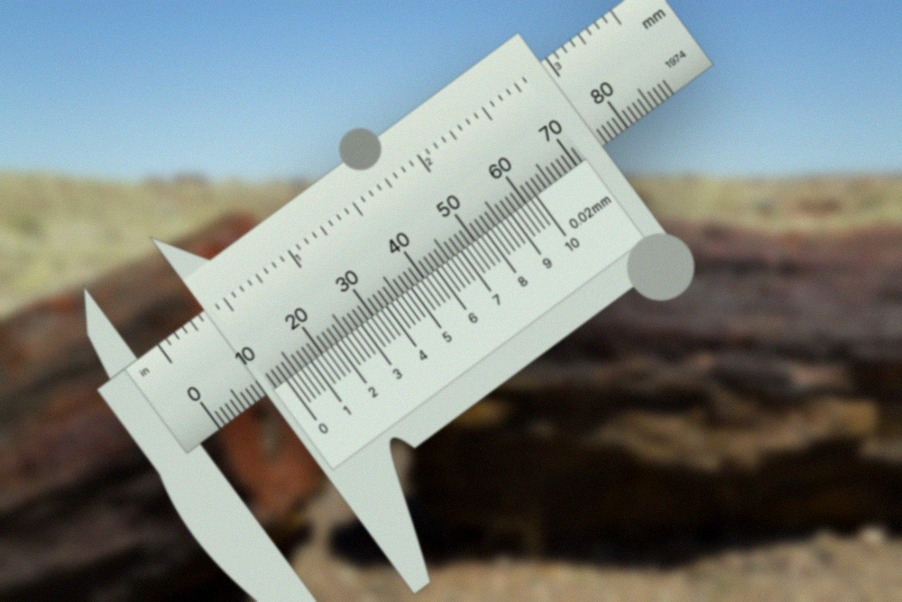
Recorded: 13.0 mm
